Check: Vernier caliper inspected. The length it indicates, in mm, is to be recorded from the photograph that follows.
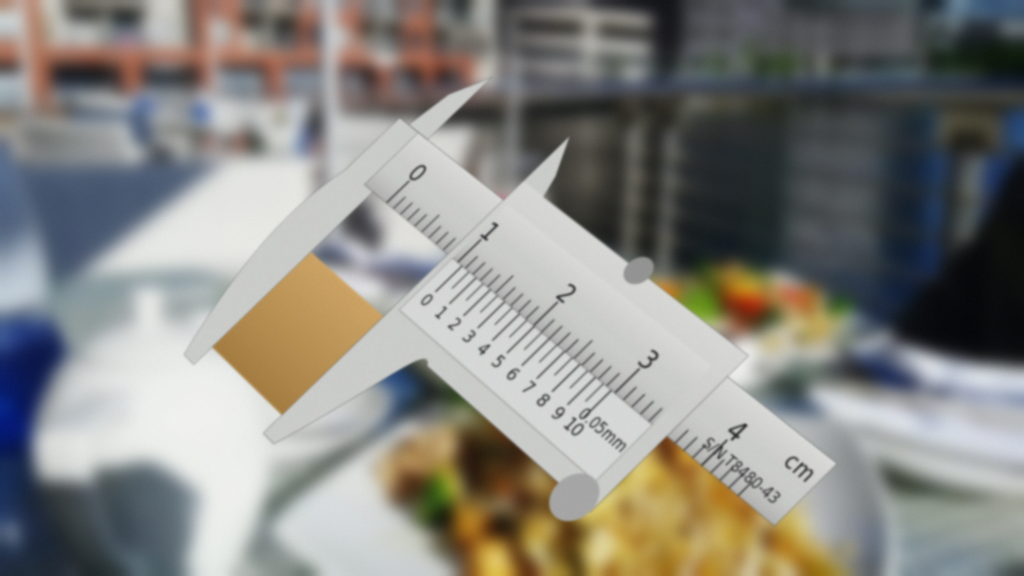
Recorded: 10.6 mm
